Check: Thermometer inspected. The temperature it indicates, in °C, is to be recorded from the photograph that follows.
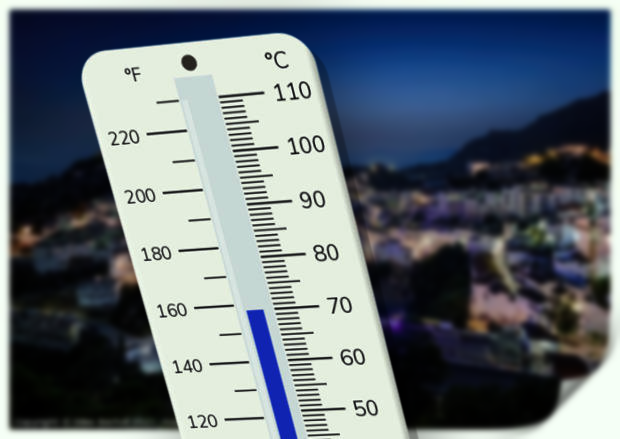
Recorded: 70 °C
